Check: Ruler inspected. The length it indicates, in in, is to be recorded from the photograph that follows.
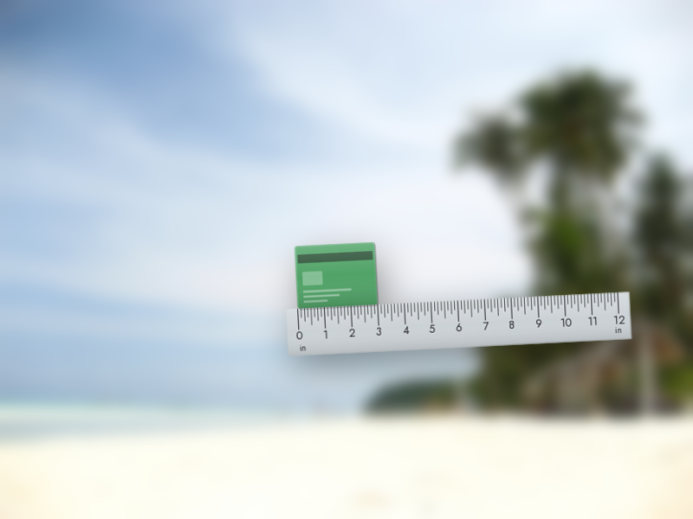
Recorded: 3 in
